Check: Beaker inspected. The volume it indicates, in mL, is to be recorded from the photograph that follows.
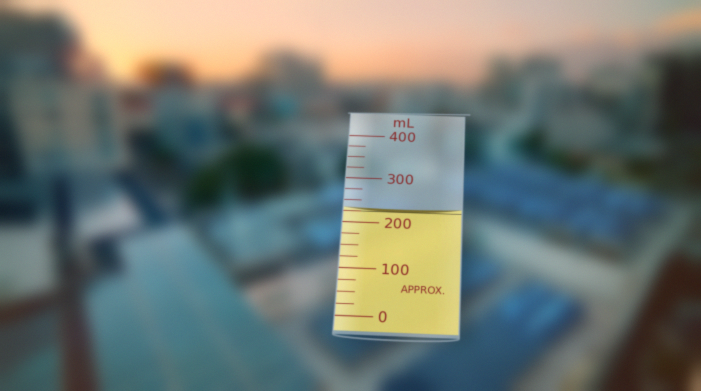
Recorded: 225 mL
